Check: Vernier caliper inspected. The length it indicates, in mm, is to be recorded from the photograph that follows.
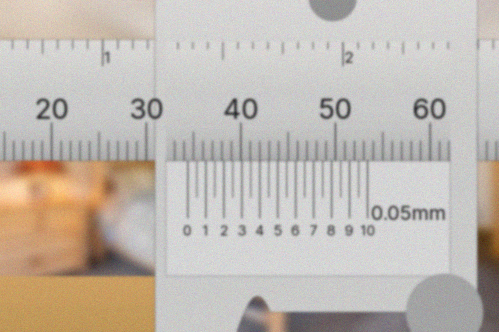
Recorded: 34.4 mm
